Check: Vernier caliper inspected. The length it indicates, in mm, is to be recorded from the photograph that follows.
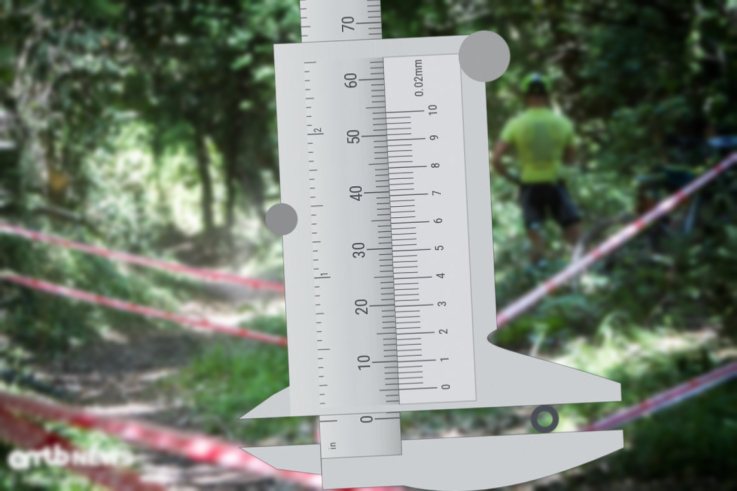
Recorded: 5.0 mm
